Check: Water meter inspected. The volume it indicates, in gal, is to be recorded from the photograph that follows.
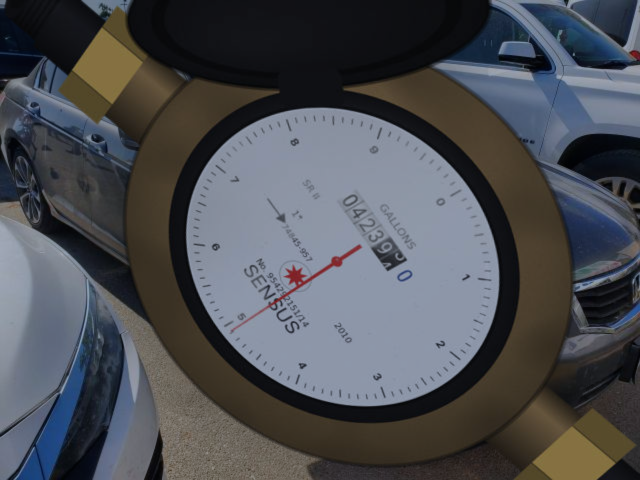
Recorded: 423934.9 gal
